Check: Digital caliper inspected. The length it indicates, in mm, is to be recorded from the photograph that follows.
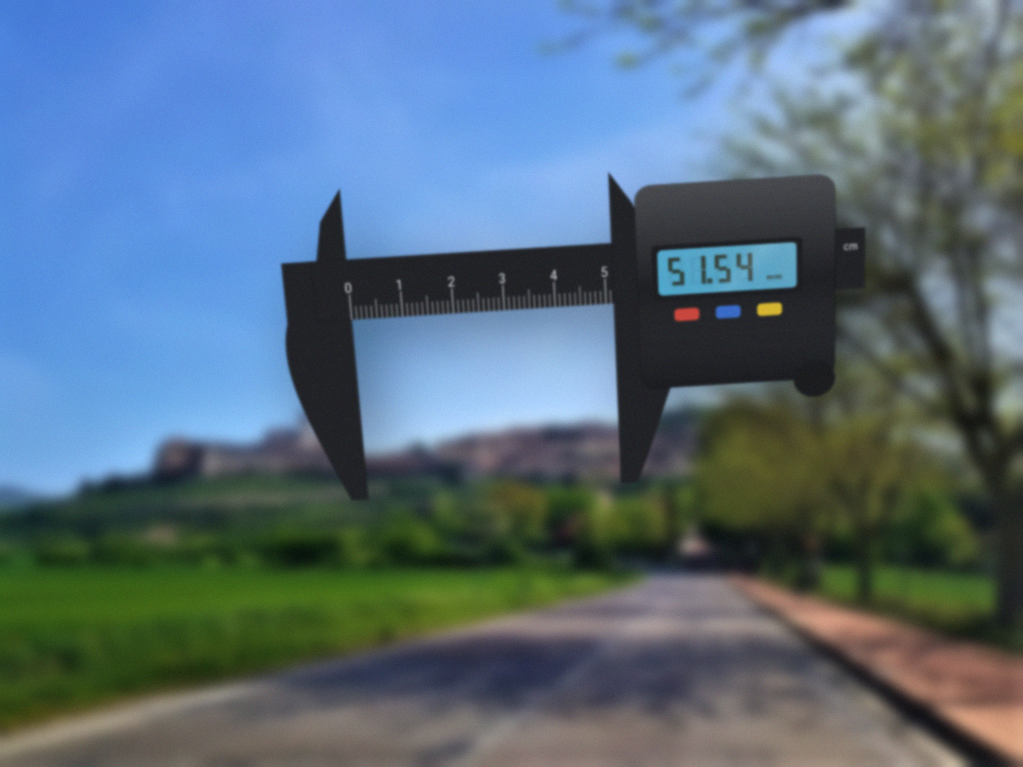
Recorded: 51.54 mm
